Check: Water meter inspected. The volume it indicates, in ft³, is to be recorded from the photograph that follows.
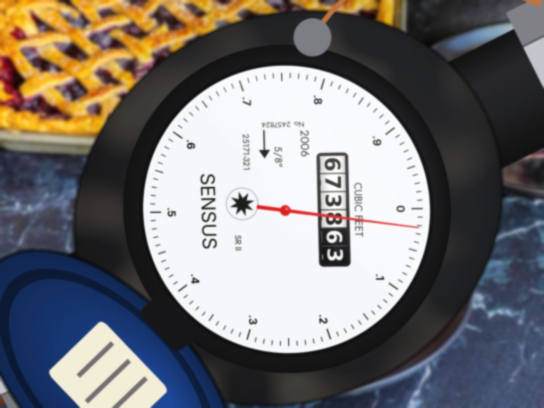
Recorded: 673863.02 ft³
